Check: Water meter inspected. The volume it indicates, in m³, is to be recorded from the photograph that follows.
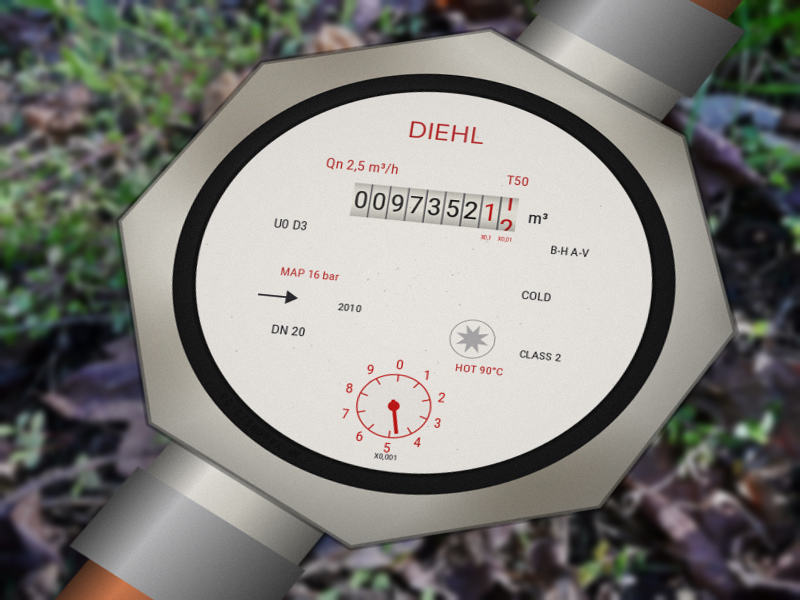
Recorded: 97352.114 m³
